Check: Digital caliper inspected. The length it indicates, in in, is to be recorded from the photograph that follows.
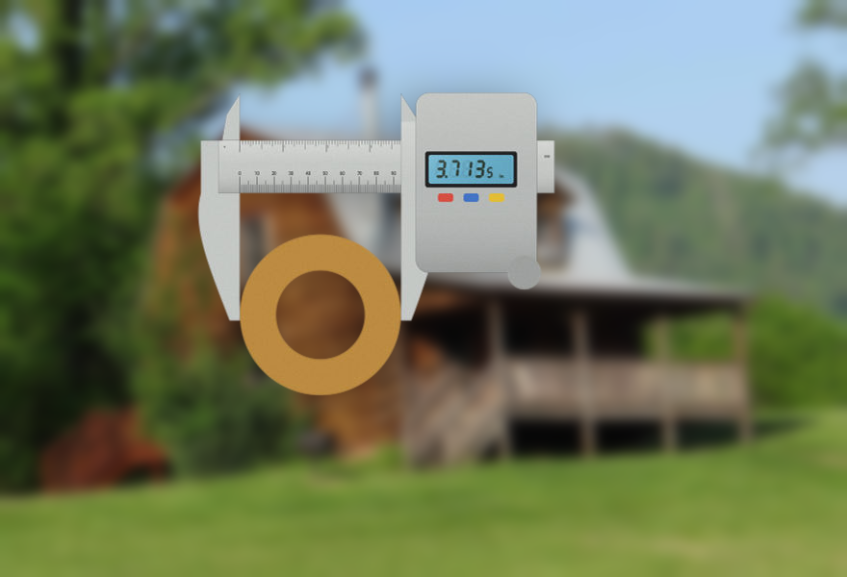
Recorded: 3.7135 in
